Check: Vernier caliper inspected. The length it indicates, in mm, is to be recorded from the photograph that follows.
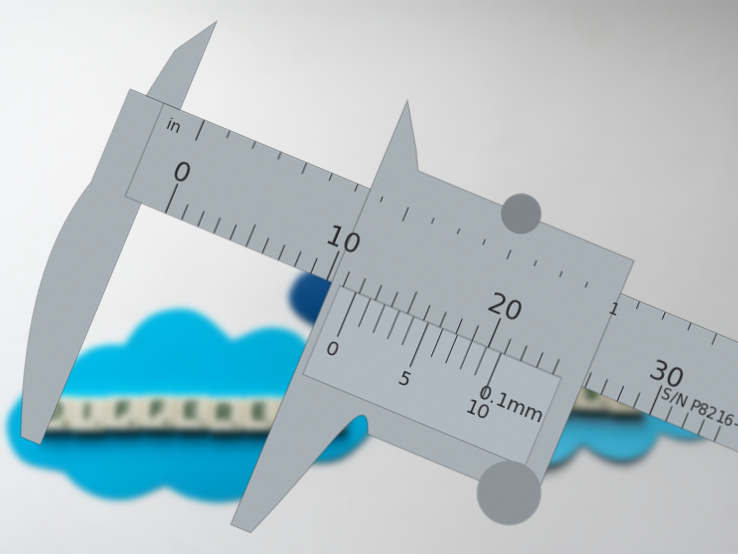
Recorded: 11.8 mm
